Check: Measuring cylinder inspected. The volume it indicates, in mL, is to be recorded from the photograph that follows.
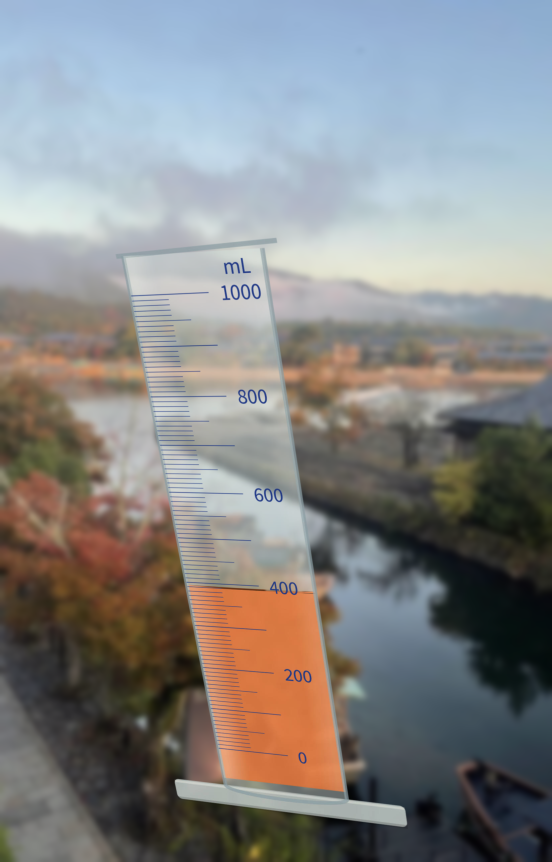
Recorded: 390 mL
